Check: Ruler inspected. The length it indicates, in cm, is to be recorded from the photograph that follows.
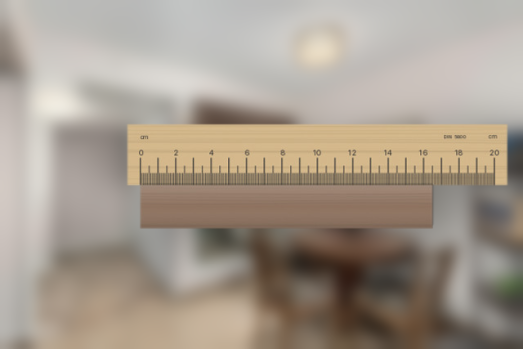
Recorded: 16.5 cm
